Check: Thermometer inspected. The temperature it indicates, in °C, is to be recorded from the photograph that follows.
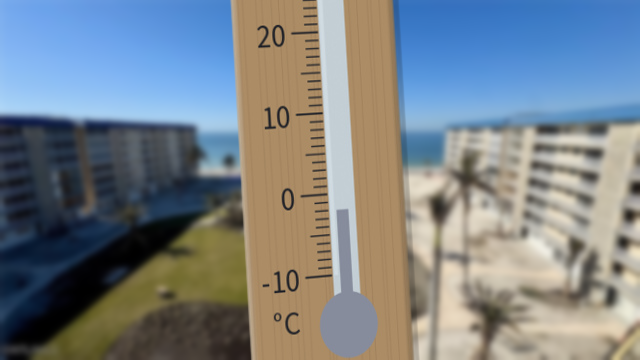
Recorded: -2 °C
